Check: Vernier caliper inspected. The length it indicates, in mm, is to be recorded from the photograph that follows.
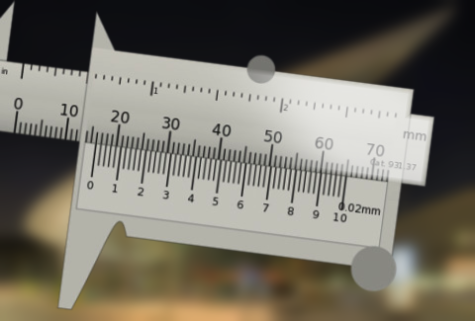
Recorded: 16.0 mm
